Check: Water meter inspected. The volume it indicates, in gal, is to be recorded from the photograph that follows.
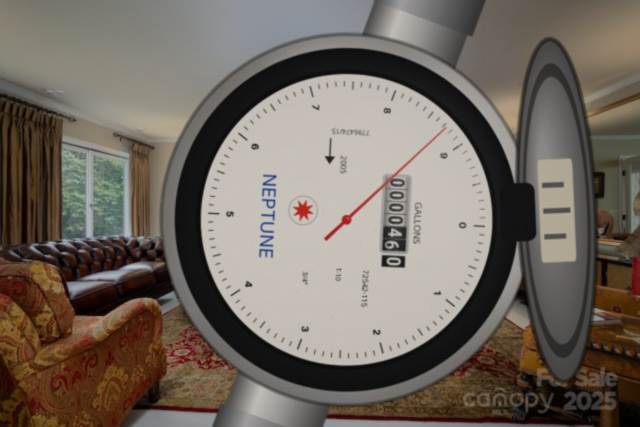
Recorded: 458.7 gal
